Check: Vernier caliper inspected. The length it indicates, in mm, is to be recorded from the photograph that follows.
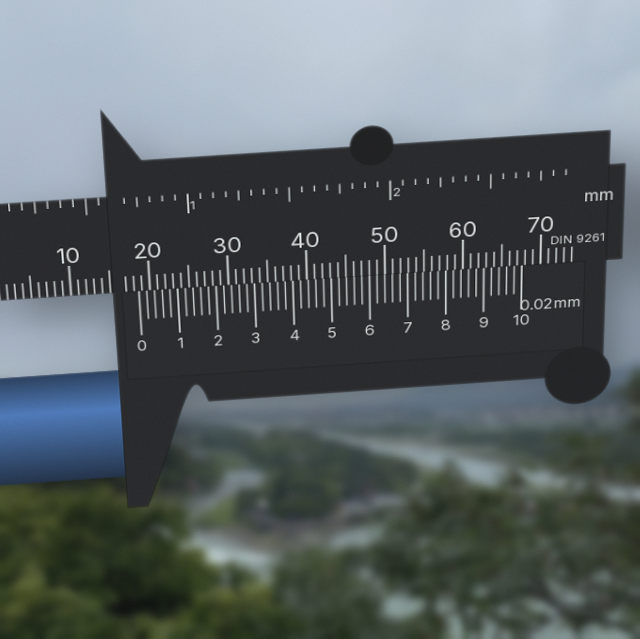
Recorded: 18.6 mm
